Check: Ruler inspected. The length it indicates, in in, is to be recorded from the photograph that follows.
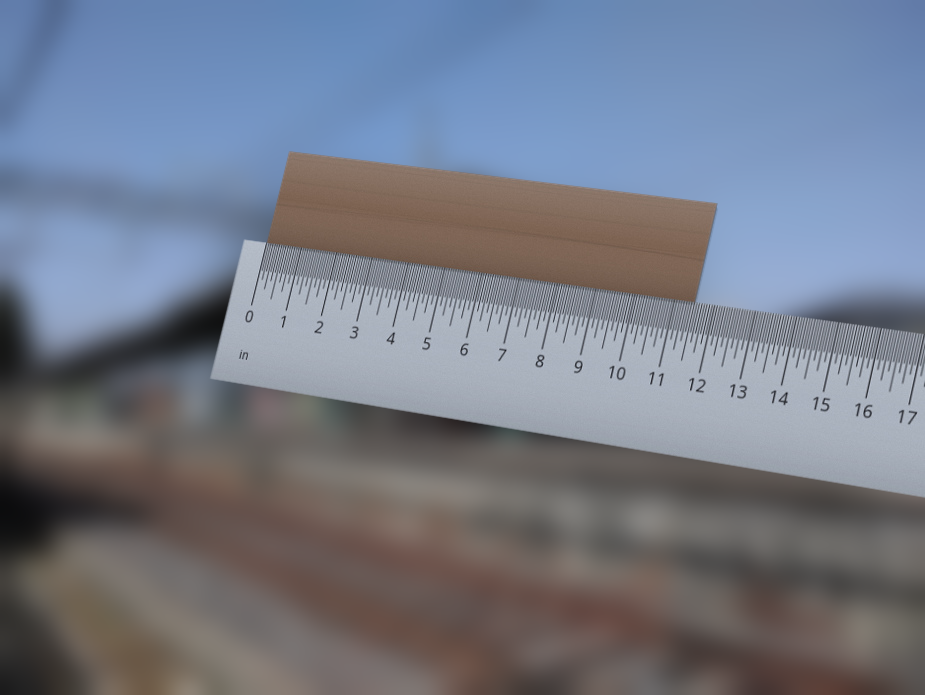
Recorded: 11.5 in
